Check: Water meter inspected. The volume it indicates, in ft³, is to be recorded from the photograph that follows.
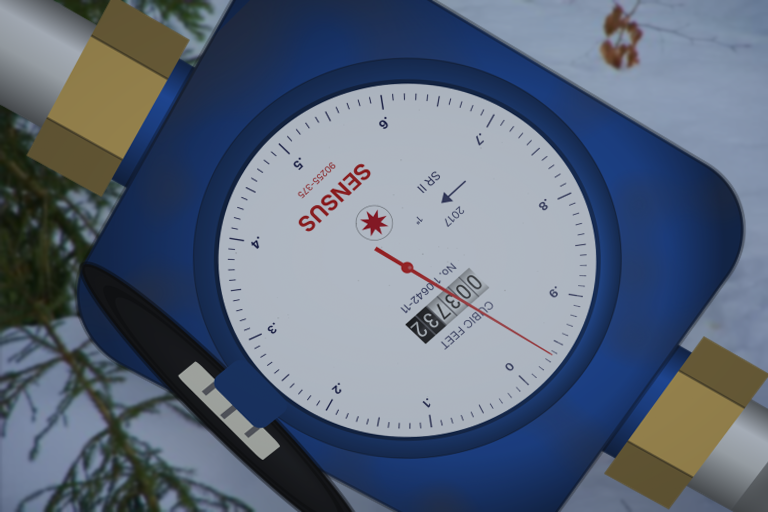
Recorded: 3731.96 ft³
